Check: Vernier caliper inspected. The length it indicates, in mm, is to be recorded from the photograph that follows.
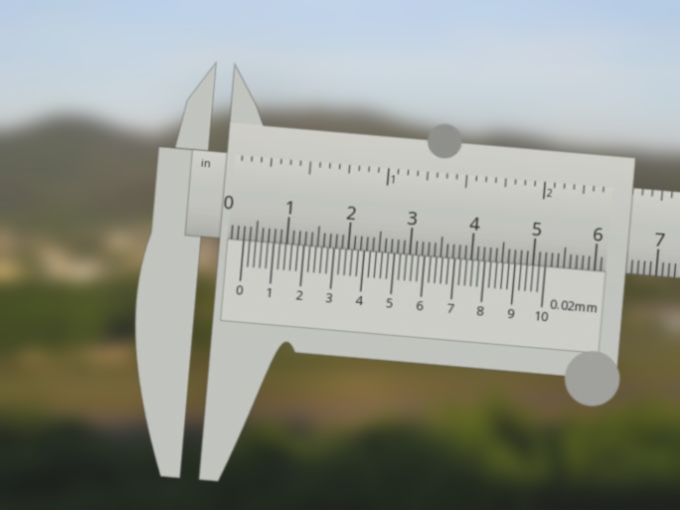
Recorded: 3.0 mm
